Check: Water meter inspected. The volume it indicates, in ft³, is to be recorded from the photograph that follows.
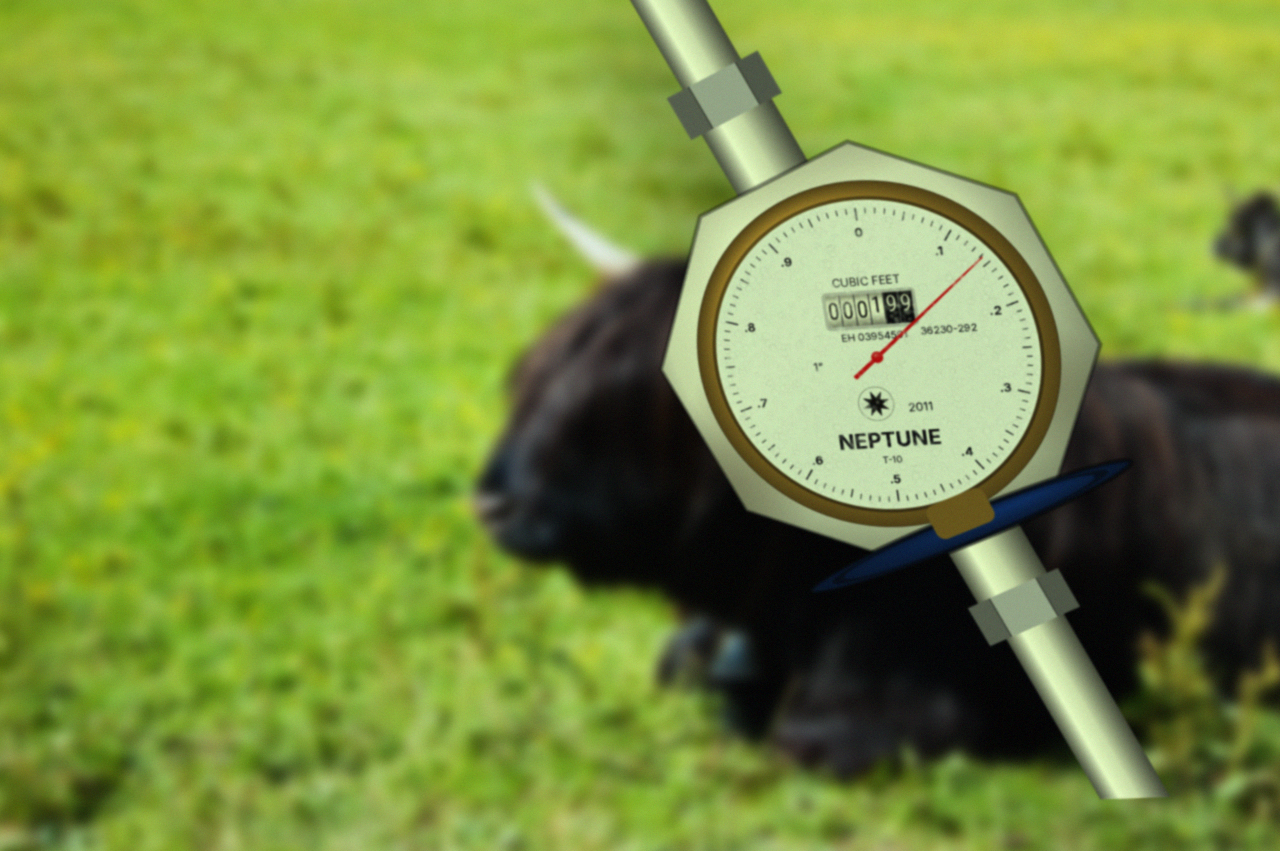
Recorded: 199.14 ft³
